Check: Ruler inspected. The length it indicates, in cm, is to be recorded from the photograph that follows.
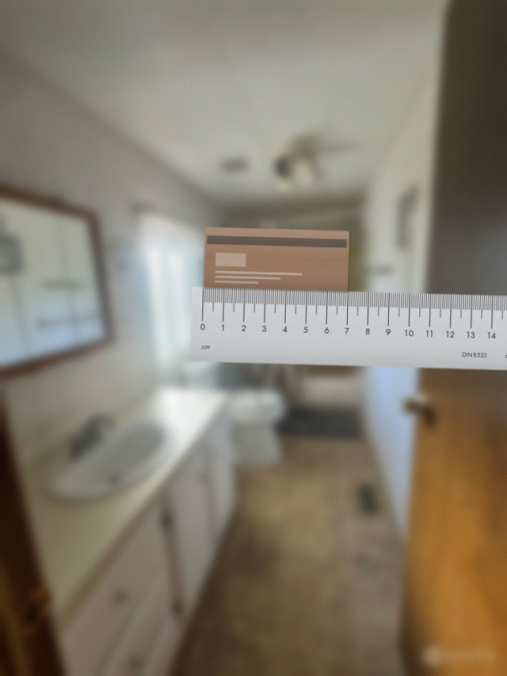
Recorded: 7 cm
